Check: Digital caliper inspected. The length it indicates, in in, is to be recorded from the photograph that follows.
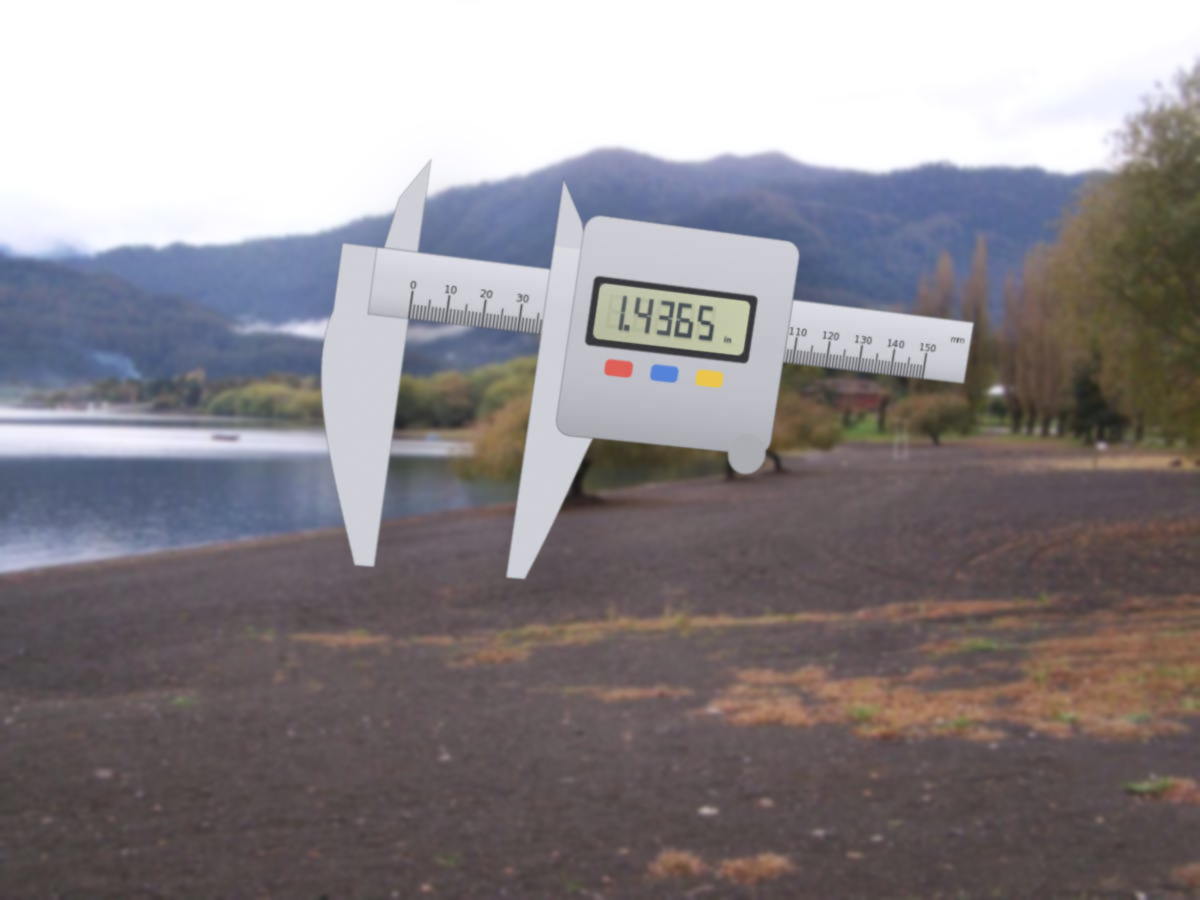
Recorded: 1.4365 in
